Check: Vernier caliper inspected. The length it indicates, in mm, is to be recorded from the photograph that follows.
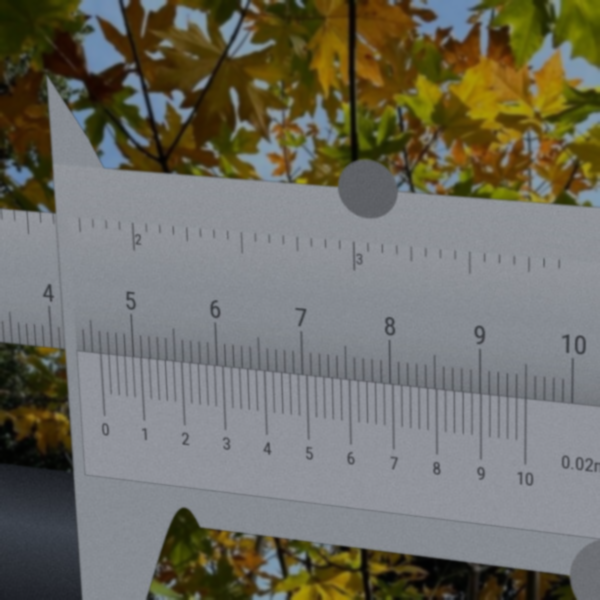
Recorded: 46.0 mm
